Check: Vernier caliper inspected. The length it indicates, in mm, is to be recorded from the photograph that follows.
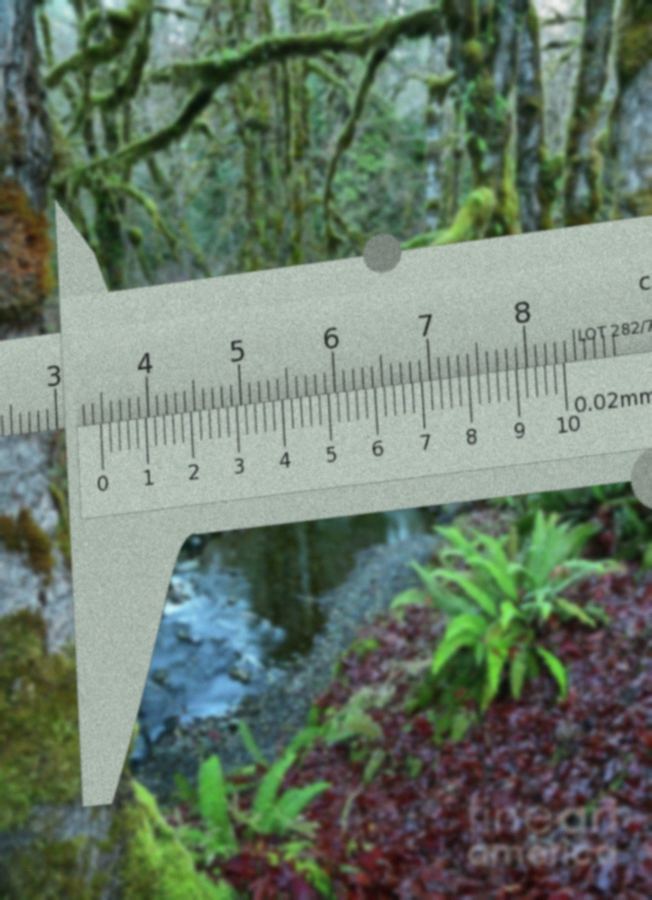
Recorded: 34.8 mm
